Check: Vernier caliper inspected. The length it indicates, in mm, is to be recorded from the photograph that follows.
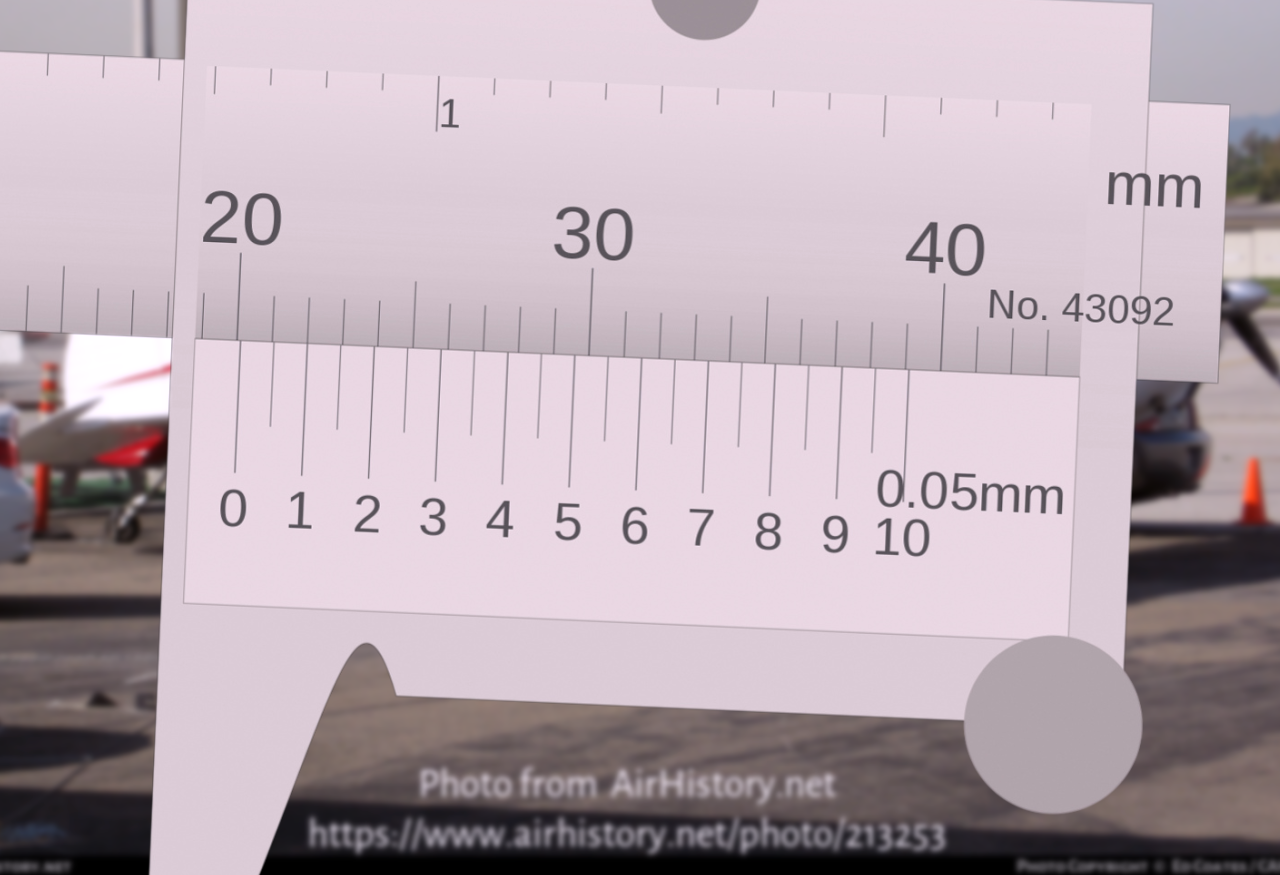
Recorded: 20.10 mm
